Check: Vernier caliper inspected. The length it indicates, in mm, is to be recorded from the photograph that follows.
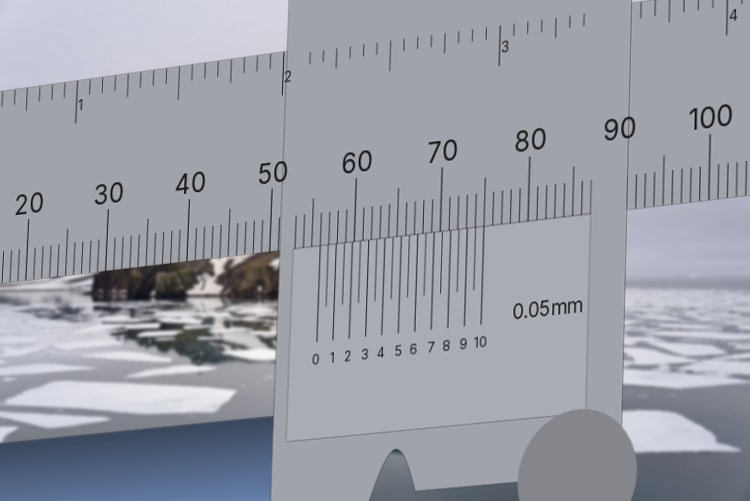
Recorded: 56.0 mm
